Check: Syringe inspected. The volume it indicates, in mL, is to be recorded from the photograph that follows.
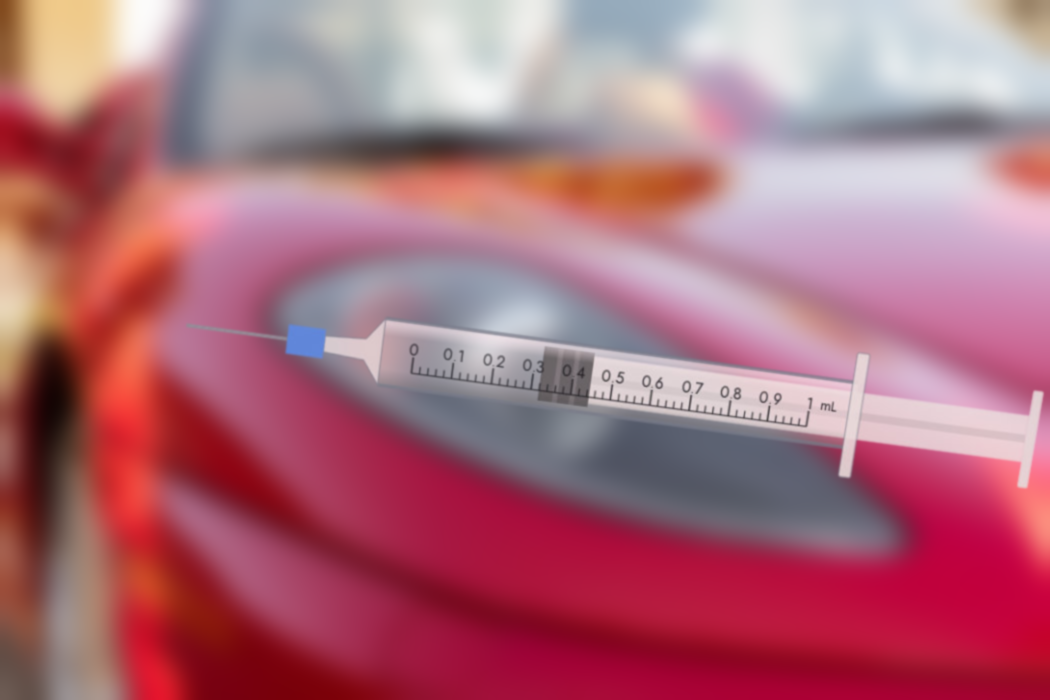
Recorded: 0.32 mL
